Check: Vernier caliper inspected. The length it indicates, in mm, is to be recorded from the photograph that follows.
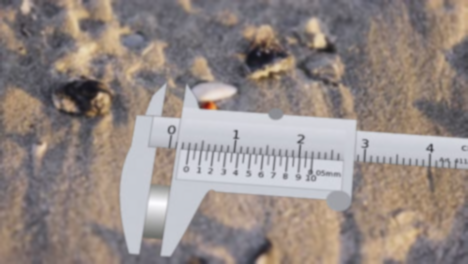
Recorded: 3.0 mm
